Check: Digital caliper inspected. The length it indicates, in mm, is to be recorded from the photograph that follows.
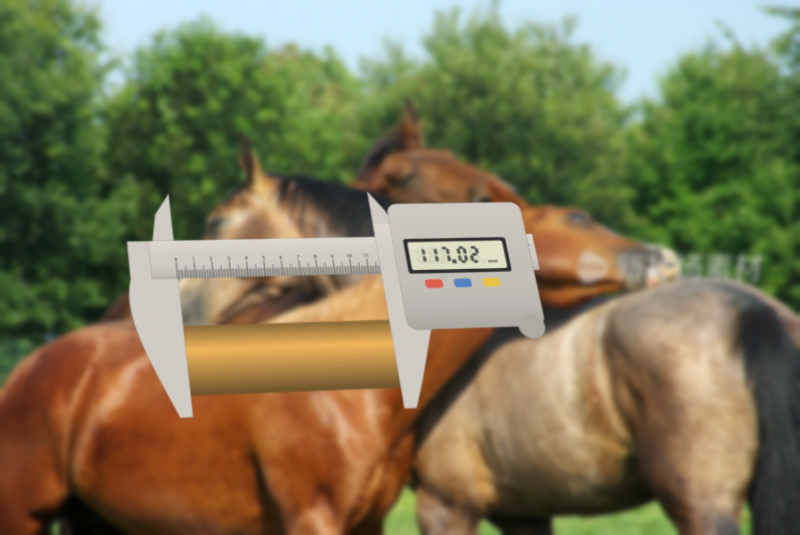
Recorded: 117.02 mm
